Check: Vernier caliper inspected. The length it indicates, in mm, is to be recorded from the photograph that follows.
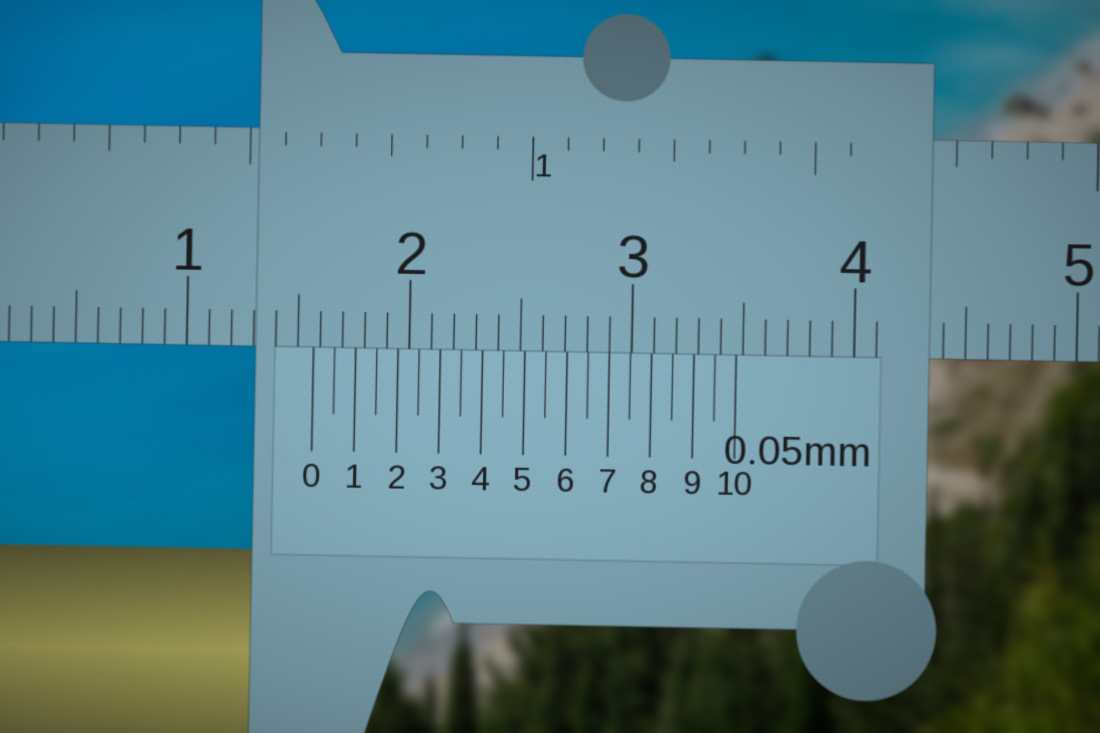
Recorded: 15.7 mm
